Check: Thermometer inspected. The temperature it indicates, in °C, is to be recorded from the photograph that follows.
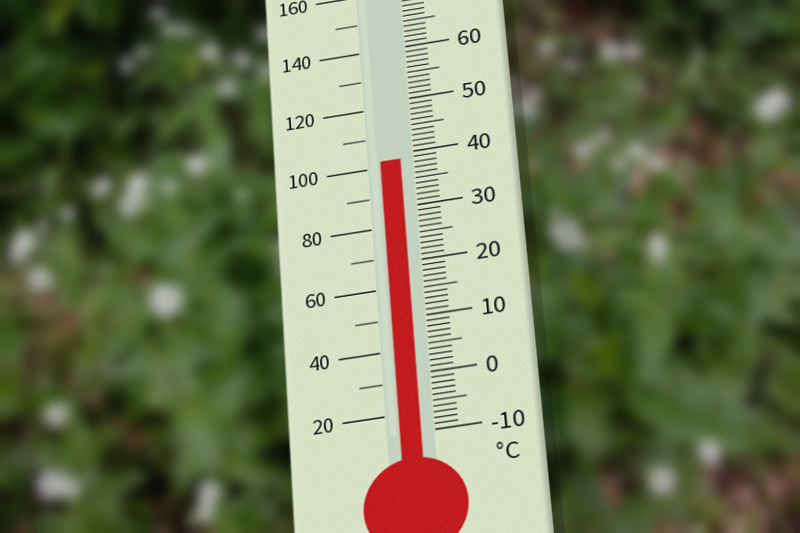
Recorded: 39 °C
